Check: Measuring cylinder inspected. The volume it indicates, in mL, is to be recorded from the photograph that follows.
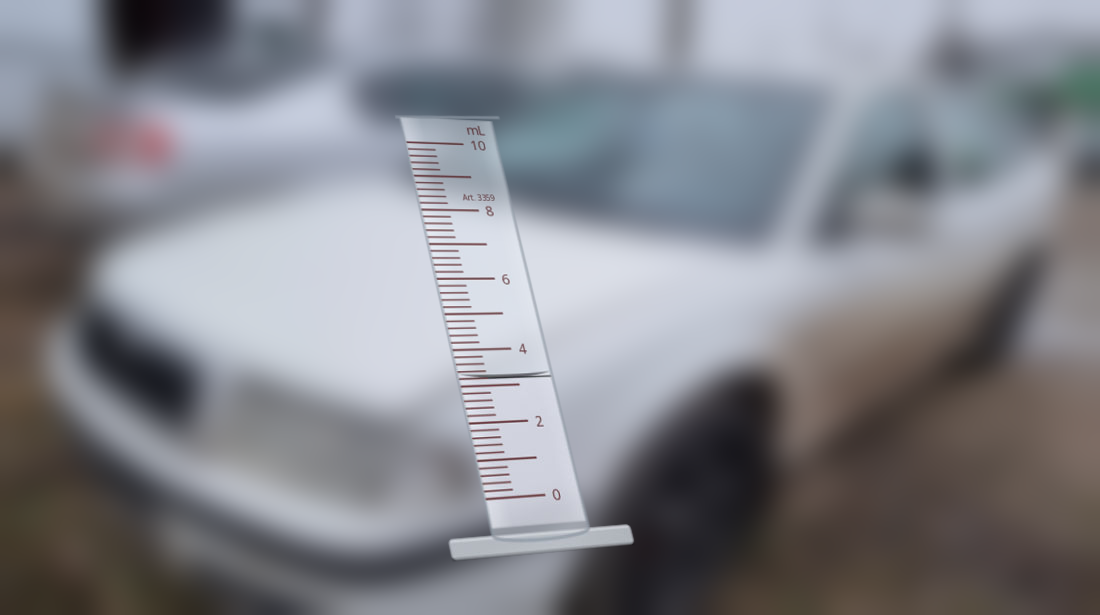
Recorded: 3.2 mL
